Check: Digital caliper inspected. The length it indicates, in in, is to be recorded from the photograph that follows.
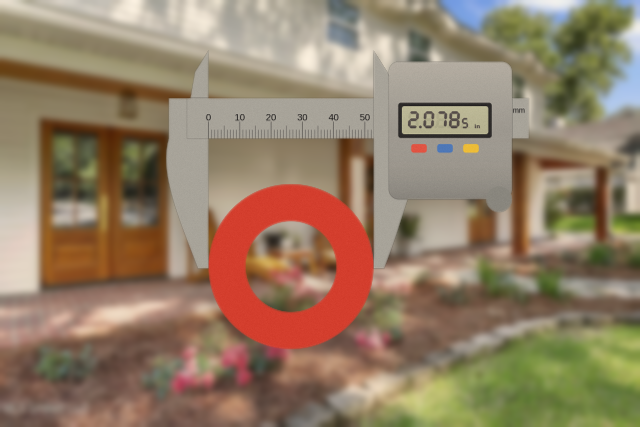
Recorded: 2.0785 in
